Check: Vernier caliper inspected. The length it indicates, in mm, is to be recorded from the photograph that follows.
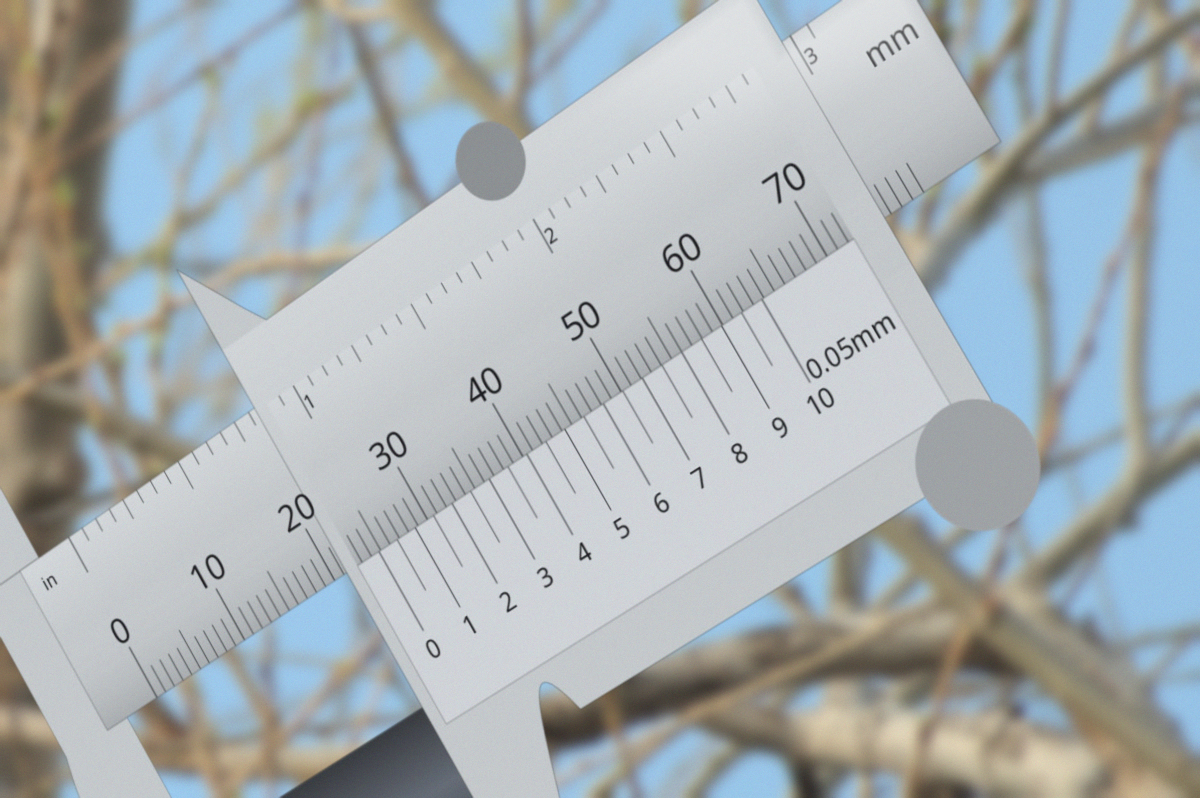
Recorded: 24.8 mm
